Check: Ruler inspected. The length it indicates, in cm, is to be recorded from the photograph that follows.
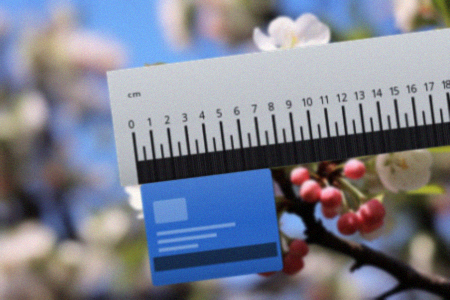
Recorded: 7.5 cm
